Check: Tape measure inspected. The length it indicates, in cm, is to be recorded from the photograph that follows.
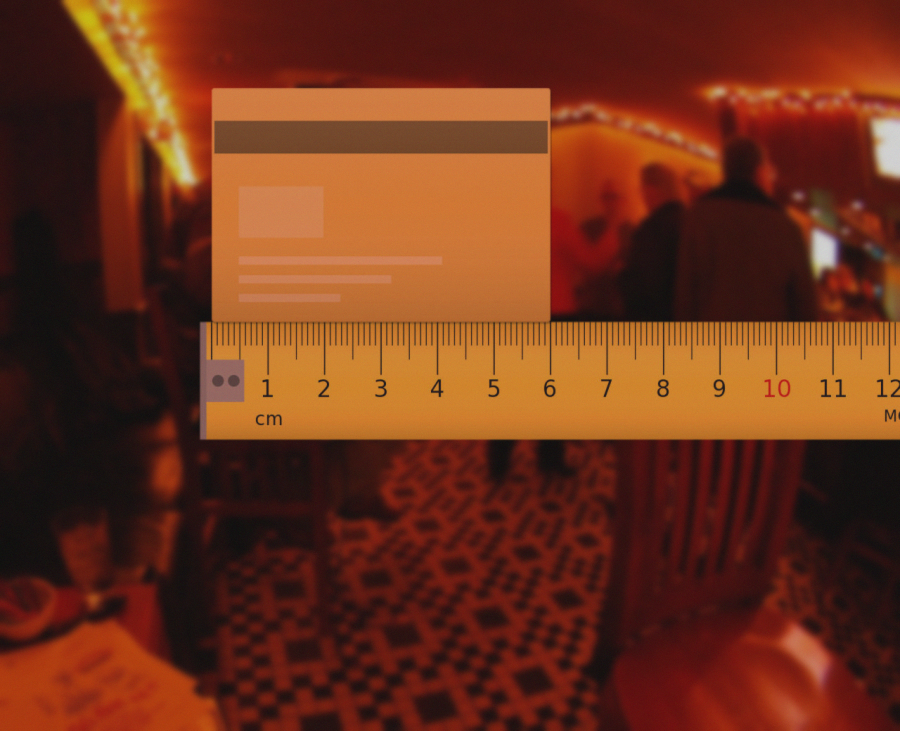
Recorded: 6 cm
